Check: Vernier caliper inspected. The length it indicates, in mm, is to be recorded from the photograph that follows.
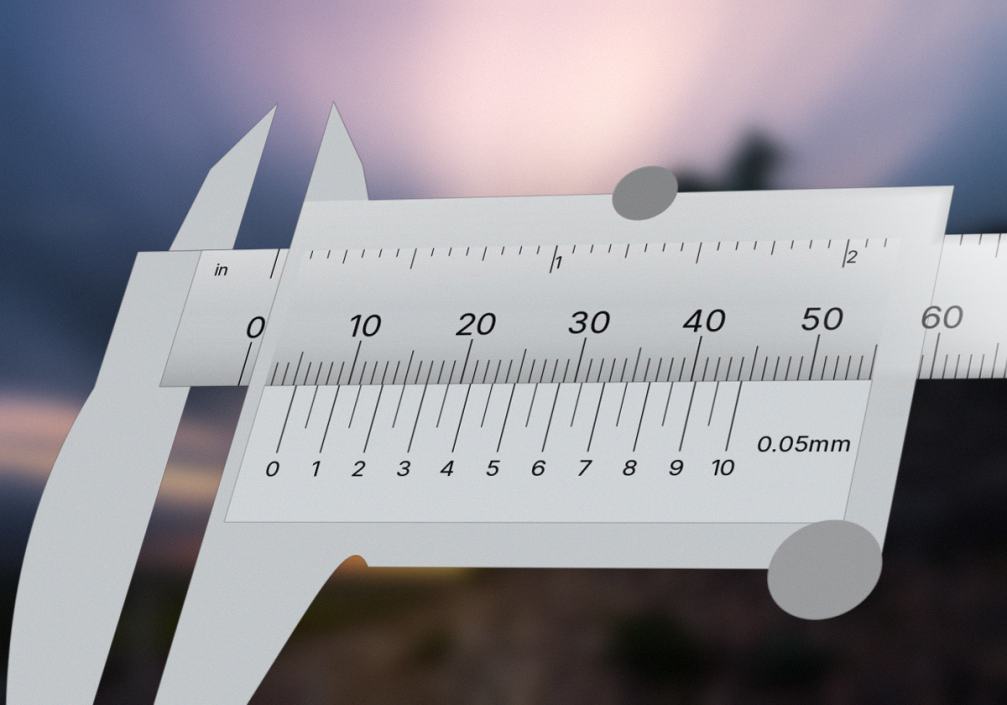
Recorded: 5.3 mm
